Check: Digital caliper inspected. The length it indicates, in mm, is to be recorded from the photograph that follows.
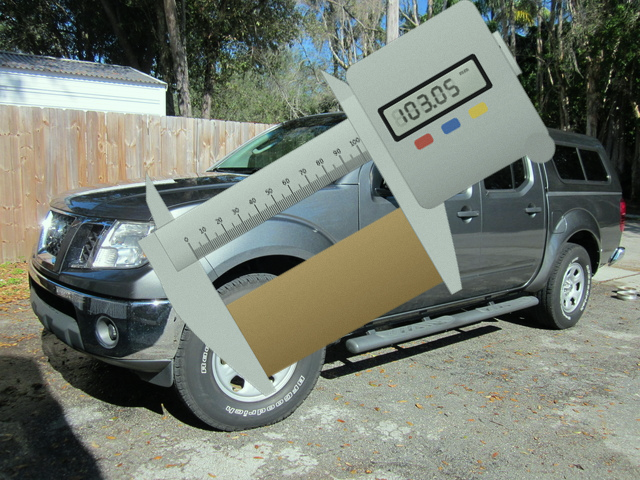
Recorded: 103.05 mm
